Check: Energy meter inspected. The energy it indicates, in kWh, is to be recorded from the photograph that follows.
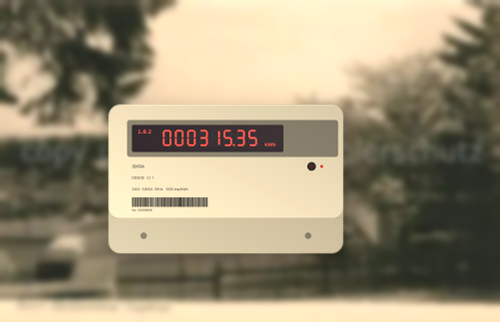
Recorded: 315.35 kWh
